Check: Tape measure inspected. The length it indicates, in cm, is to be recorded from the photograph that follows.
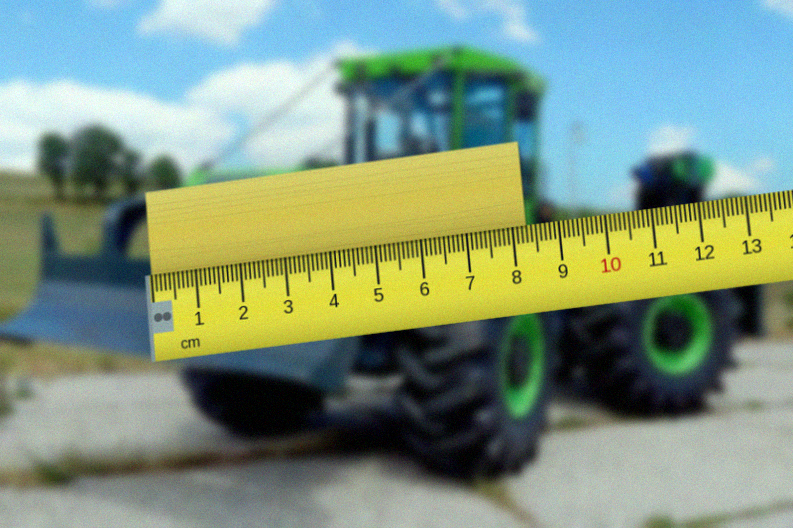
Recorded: 8.3 cm
